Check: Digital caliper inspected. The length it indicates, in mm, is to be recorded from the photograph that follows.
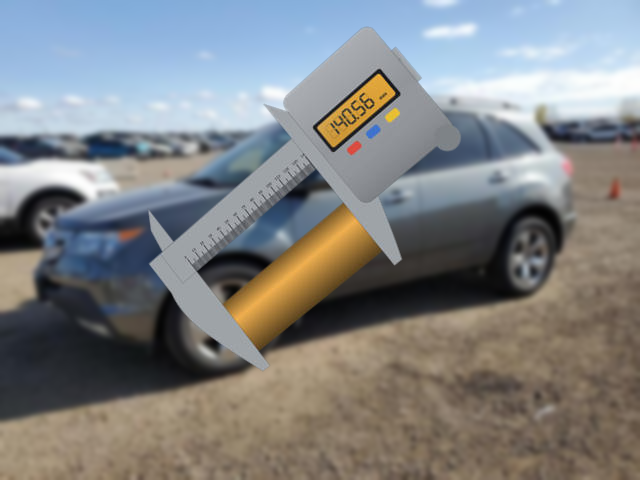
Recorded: 140.56 mm
